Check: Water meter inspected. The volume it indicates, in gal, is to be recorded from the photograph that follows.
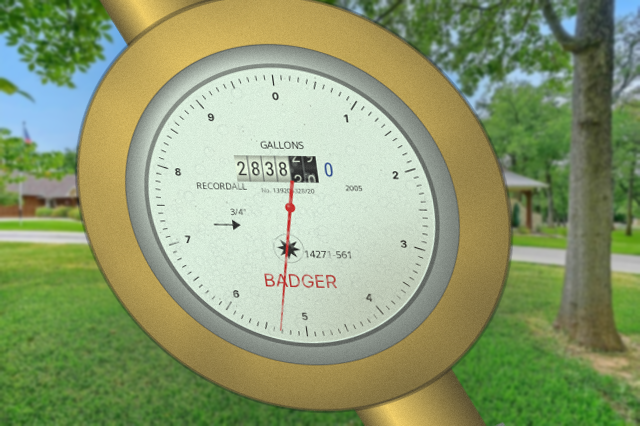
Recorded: 2838295.3 gal
